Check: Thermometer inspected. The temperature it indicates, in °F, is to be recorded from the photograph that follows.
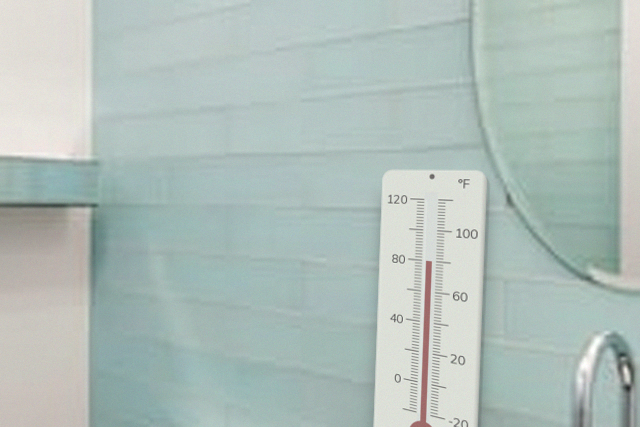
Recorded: 80 °F
